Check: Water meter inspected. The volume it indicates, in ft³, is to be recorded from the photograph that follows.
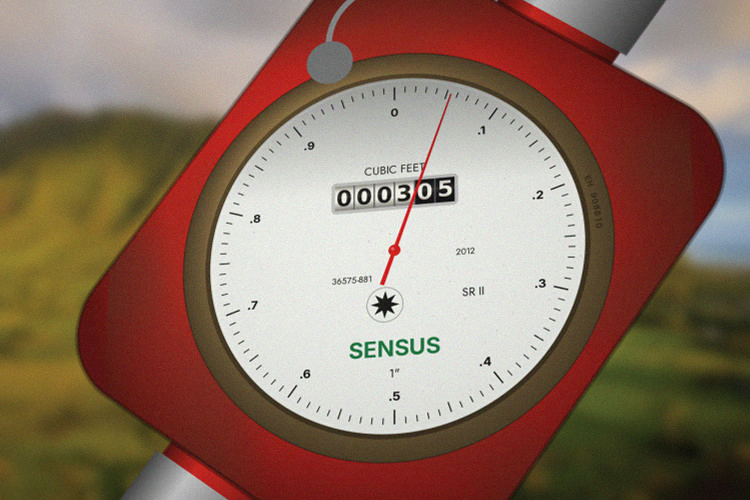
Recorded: 305.05 ft³
